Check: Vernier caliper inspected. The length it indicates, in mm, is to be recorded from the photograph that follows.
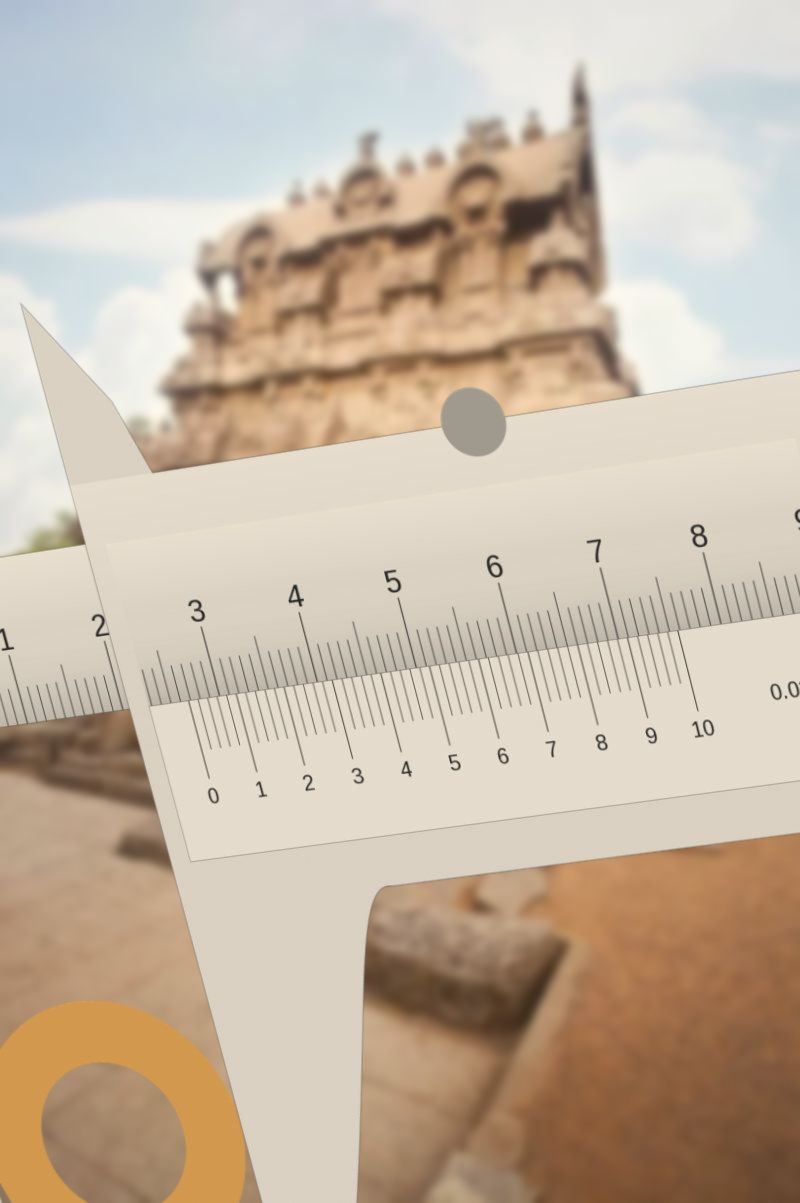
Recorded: 26.8 mm
